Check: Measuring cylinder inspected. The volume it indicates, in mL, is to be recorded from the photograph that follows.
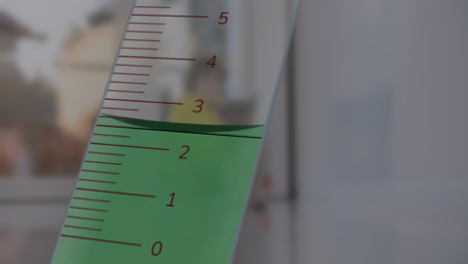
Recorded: 2.4 mL
